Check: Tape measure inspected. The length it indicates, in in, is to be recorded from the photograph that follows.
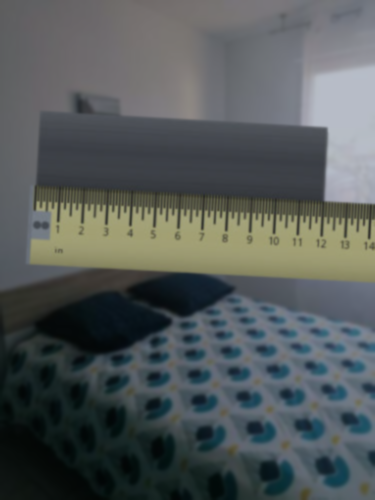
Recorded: 12 in
